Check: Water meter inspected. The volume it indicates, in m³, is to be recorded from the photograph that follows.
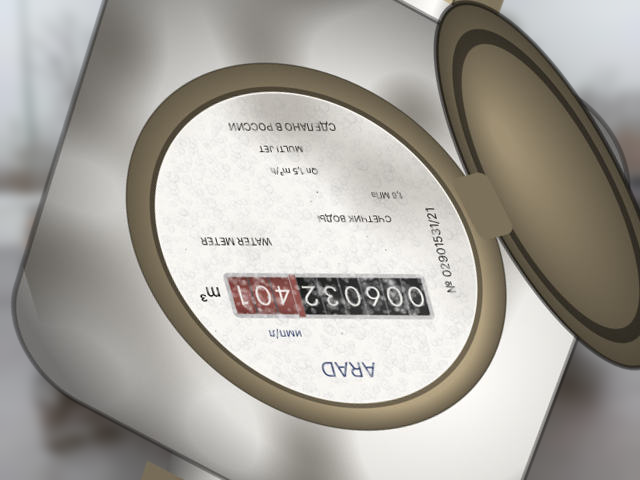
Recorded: 6032.401 m³
